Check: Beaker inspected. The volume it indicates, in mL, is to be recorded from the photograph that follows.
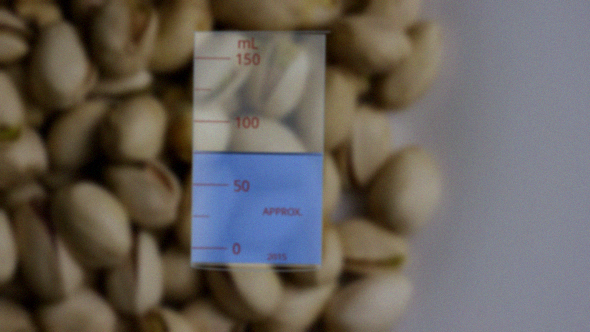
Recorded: 75 mL
